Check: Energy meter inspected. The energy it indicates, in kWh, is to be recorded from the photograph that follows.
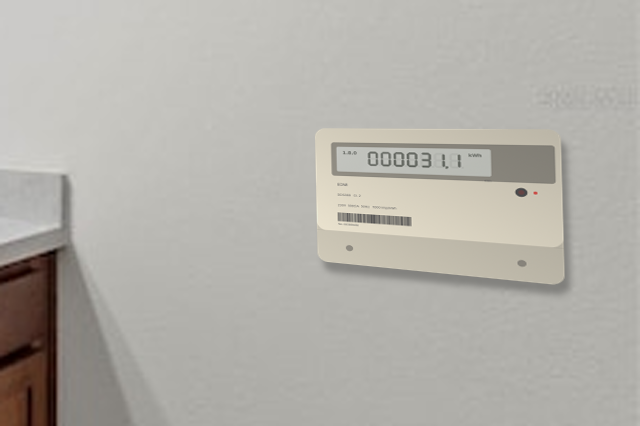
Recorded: 31.1 kWh
